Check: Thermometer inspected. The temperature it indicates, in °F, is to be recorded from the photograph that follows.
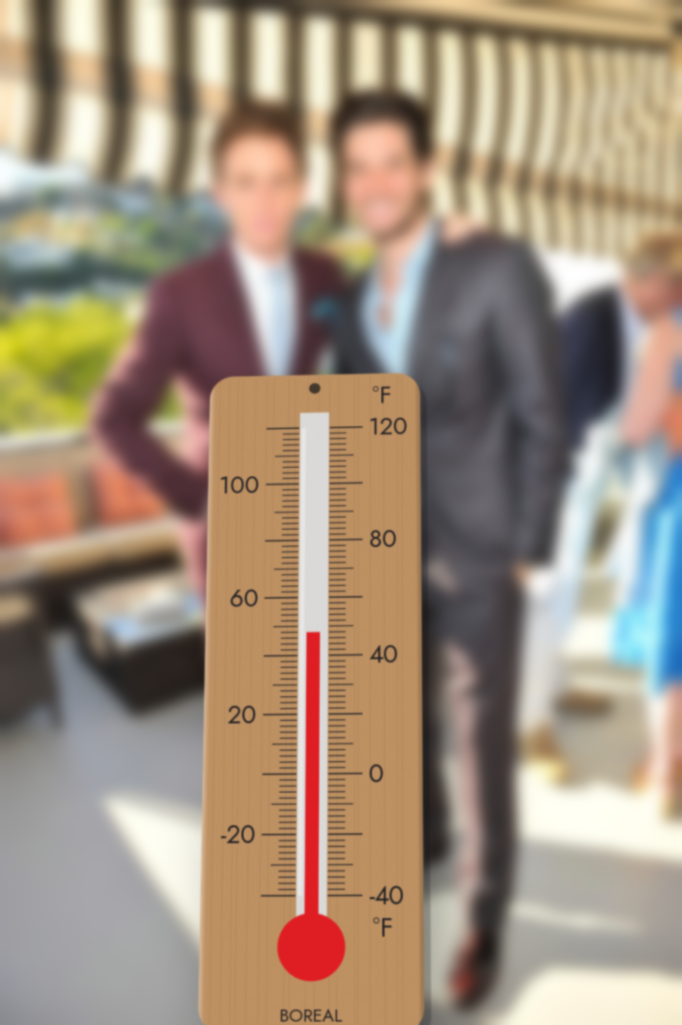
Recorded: 48 °F
